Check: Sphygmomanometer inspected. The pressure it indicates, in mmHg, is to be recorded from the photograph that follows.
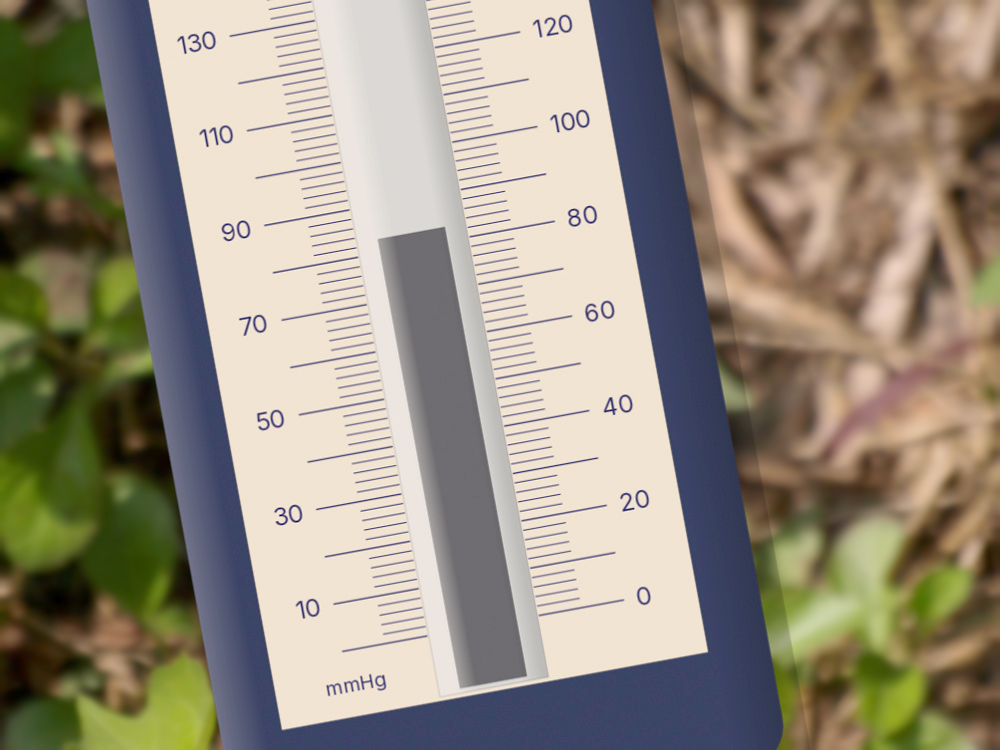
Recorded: 83 mmHg
